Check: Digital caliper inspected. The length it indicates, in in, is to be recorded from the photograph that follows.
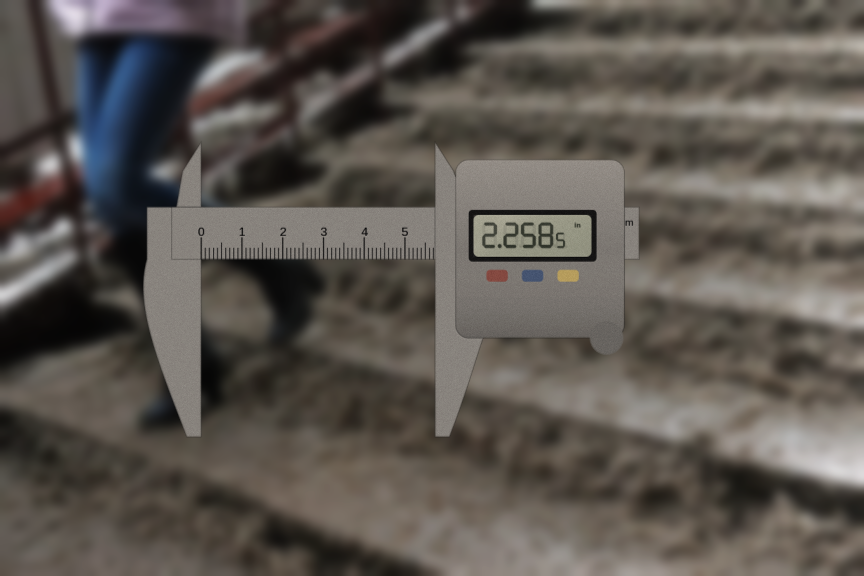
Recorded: 2.2585 in
